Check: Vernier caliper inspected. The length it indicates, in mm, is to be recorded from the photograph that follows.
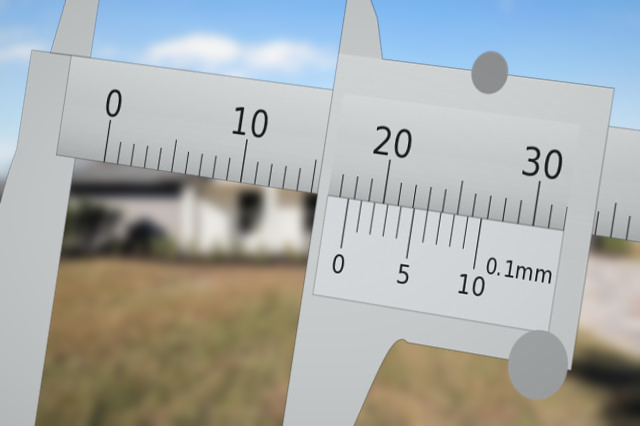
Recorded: 17.6 mm
